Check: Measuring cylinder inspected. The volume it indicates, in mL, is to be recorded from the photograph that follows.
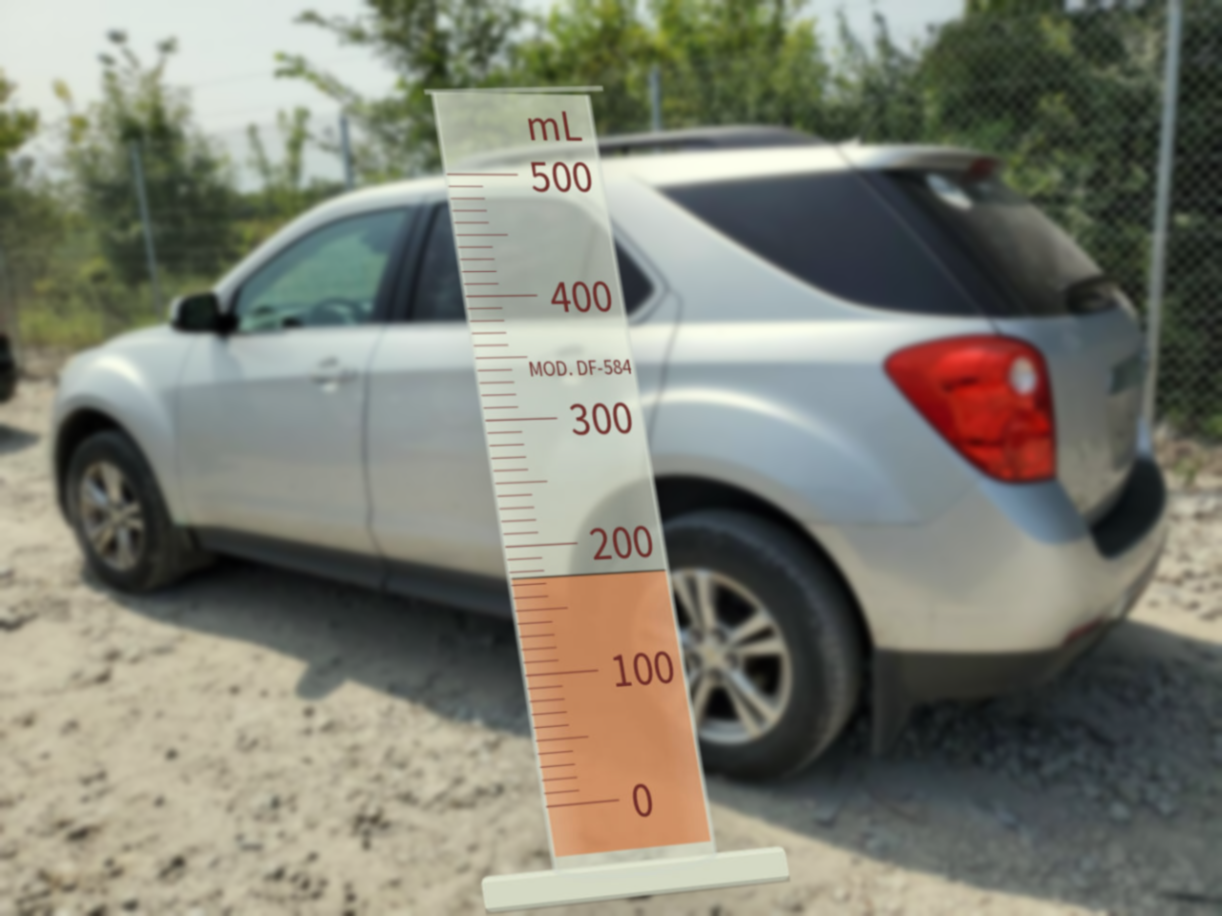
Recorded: 175 mL
